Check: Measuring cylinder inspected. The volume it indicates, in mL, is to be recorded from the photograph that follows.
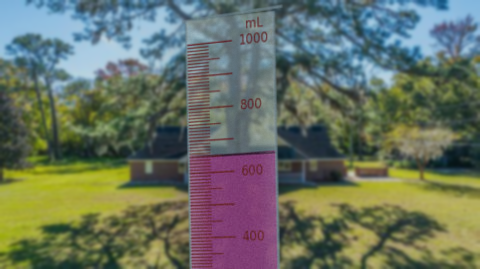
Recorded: 650 mL
